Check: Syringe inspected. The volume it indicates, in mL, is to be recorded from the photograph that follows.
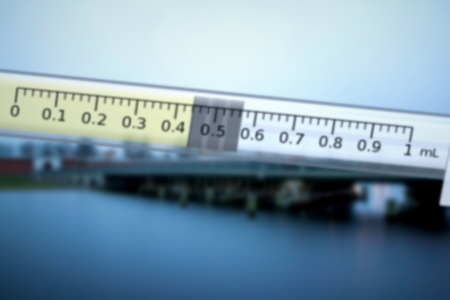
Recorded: 0.44 mL
